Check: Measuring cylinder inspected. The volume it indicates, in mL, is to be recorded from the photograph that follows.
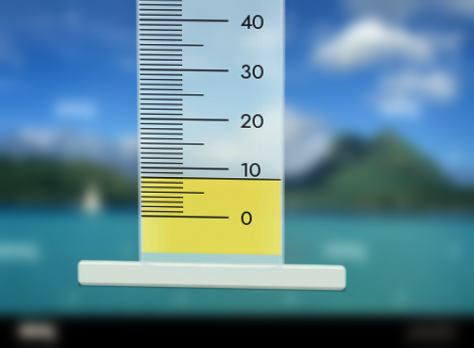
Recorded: 8 mL
